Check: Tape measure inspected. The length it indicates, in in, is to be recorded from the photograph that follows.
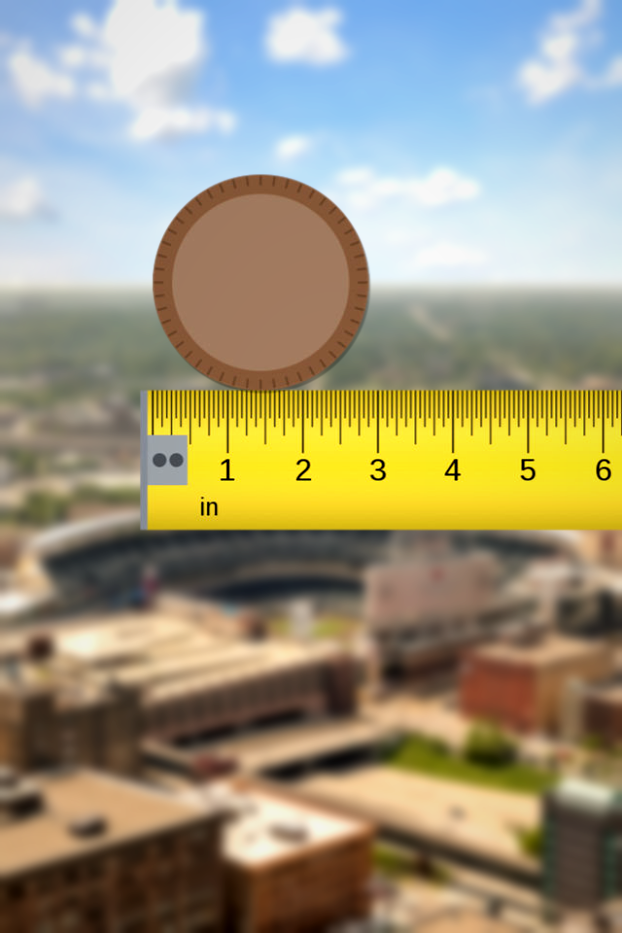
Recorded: 2.875 in
